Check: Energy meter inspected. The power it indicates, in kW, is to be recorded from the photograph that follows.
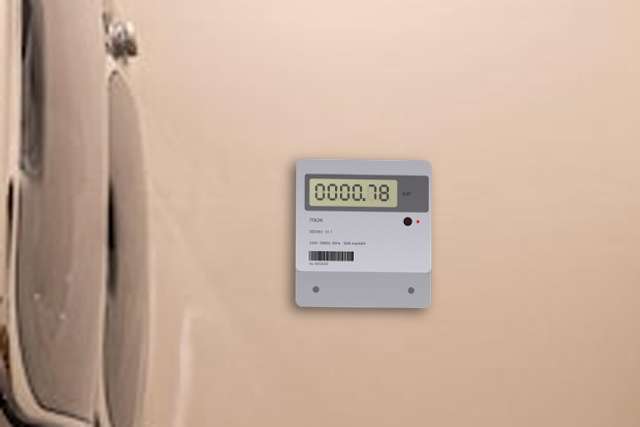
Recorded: 0.78 kW
